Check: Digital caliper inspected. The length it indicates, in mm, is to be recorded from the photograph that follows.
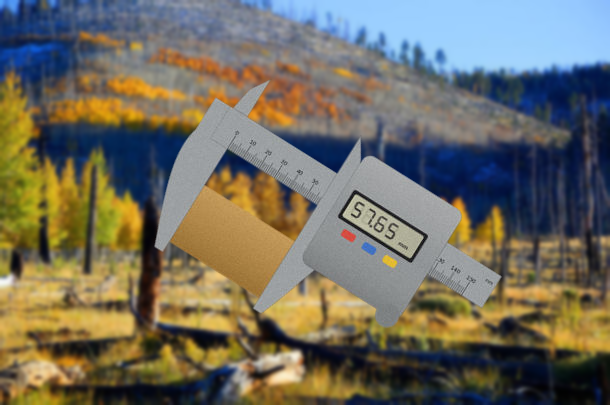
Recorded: 57.65 mm
